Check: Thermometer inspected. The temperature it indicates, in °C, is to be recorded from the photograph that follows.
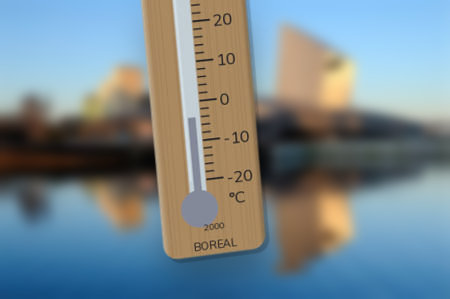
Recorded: -4 °C
